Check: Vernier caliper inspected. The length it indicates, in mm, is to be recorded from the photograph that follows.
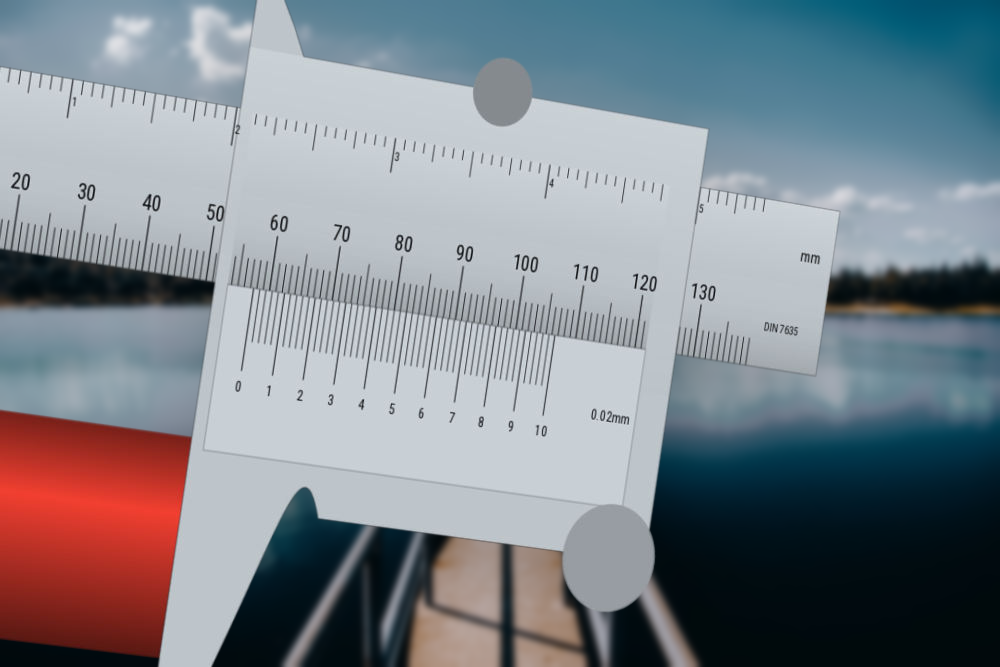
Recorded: 57.5 mm
